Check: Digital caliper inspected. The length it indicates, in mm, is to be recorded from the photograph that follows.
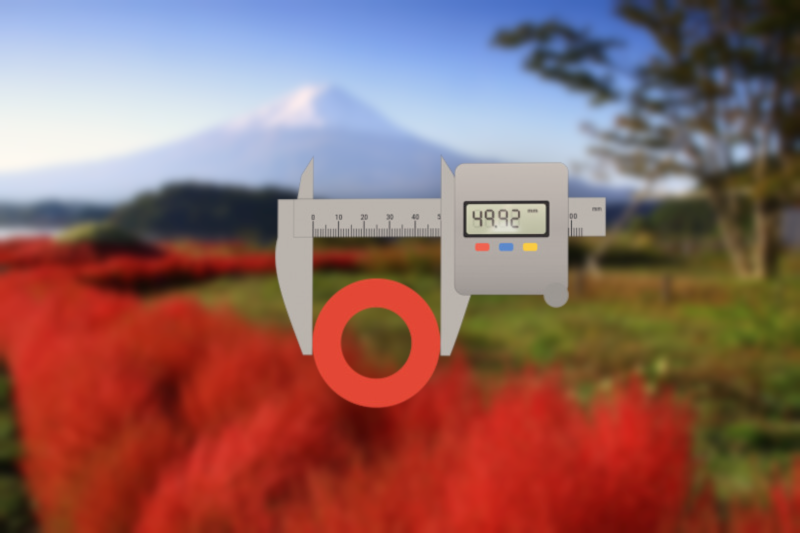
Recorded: 49.92 mm
